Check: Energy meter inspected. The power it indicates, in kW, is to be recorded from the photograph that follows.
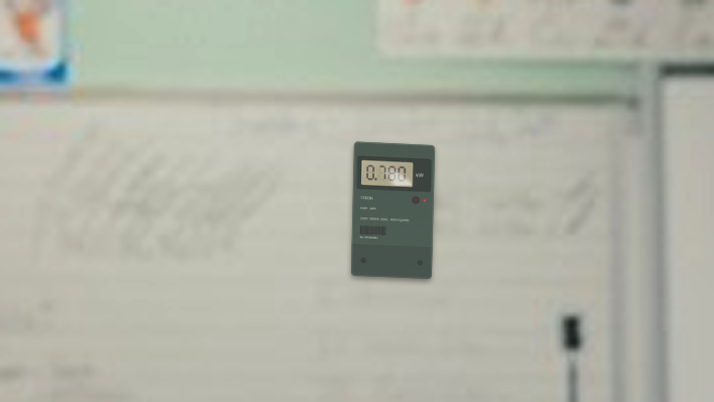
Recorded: 0.780 kW
